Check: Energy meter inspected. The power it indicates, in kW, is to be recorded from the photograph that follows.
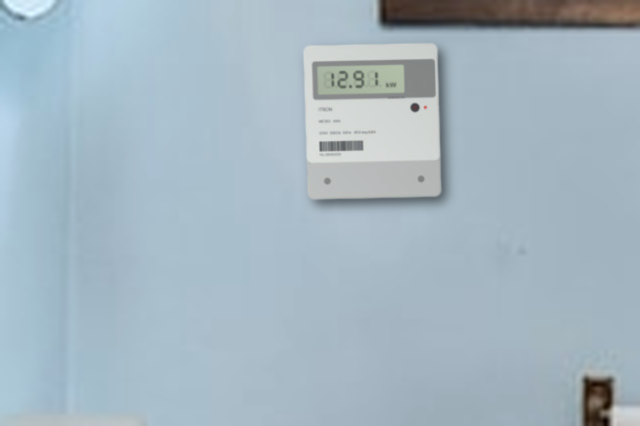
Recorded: 12.91 kW
